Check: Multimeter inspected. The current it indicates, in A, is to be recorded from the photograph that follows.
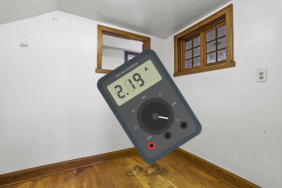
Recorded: 2.19 A
